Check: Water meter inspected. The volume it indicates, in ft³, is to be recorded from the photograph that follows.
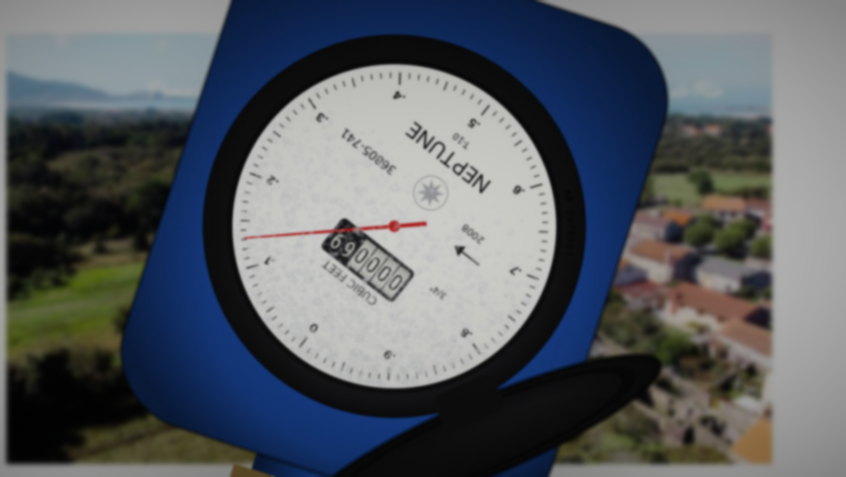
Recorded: 69.13 ft³
